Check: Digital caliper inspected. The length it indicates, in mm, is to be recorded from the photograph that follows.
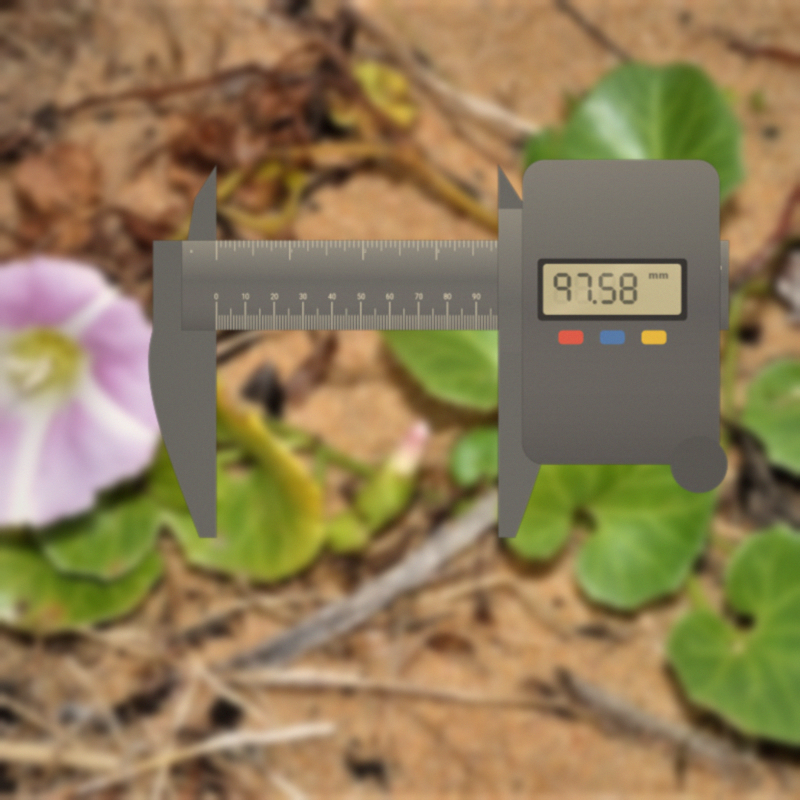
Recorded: 97.58 mm
